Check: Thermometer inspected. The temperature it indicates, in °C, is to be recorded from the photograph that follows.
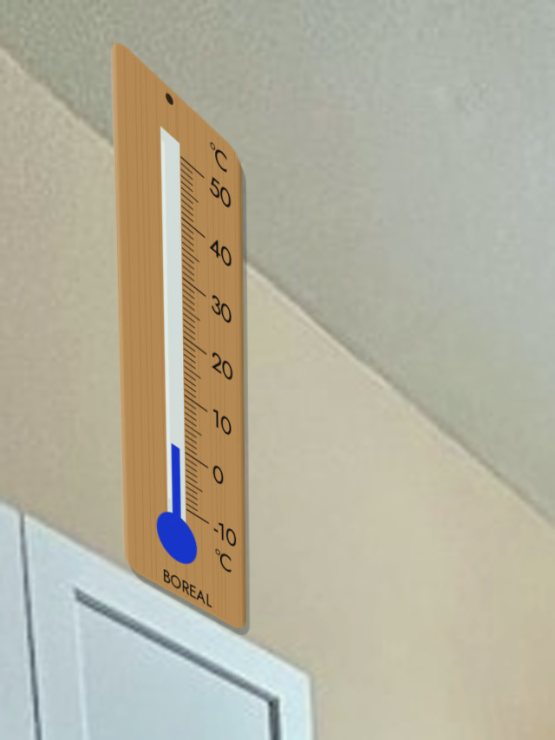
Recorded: 0 °C
